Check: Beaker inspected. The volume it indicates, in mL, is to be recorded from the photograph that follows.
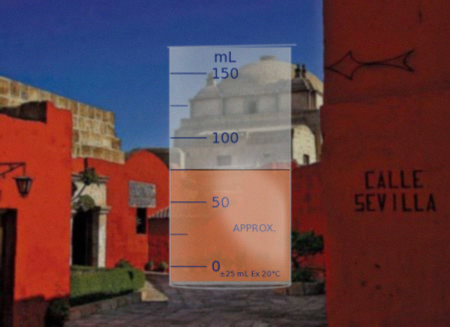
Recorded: 75 mL
